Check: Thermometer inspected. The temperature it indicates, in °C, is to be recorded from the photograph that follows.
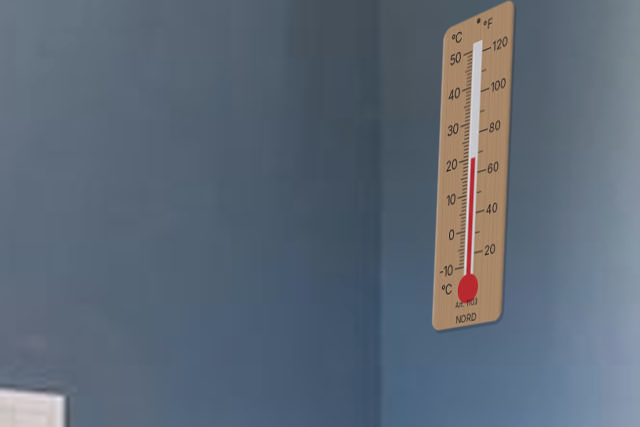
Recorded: 20 °C
